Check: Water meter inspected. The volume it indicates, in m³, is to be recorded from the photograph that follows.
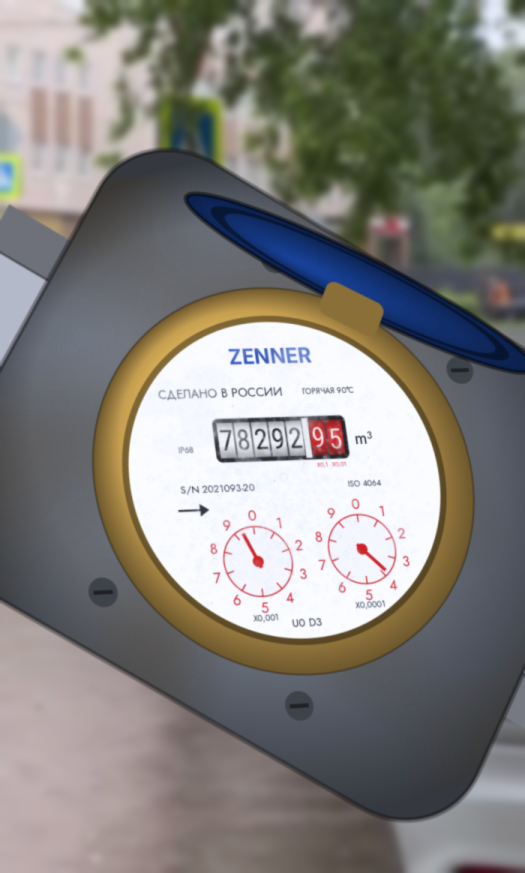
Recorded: 78292.9493 m³
